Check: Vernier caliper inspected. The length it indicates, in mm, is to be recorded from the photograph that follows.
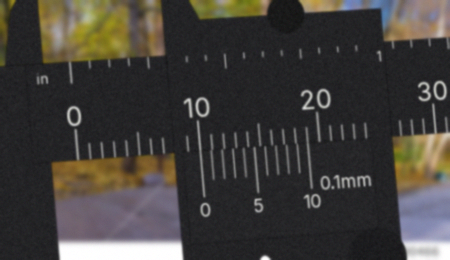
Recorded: 10.0 mm
